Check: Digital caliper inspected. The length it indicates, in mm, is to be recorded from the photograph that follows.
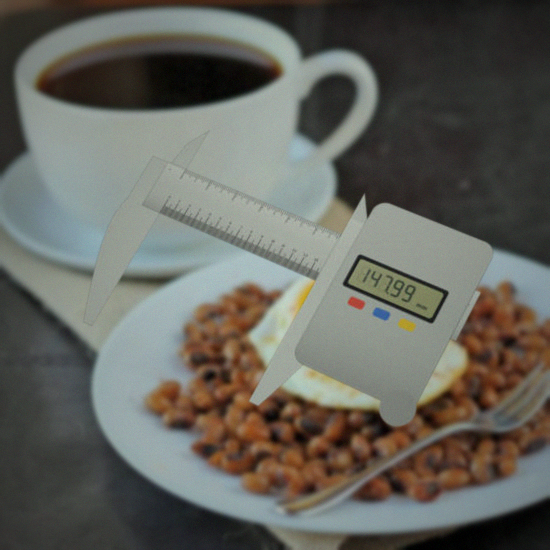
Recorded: 147.99 mm
